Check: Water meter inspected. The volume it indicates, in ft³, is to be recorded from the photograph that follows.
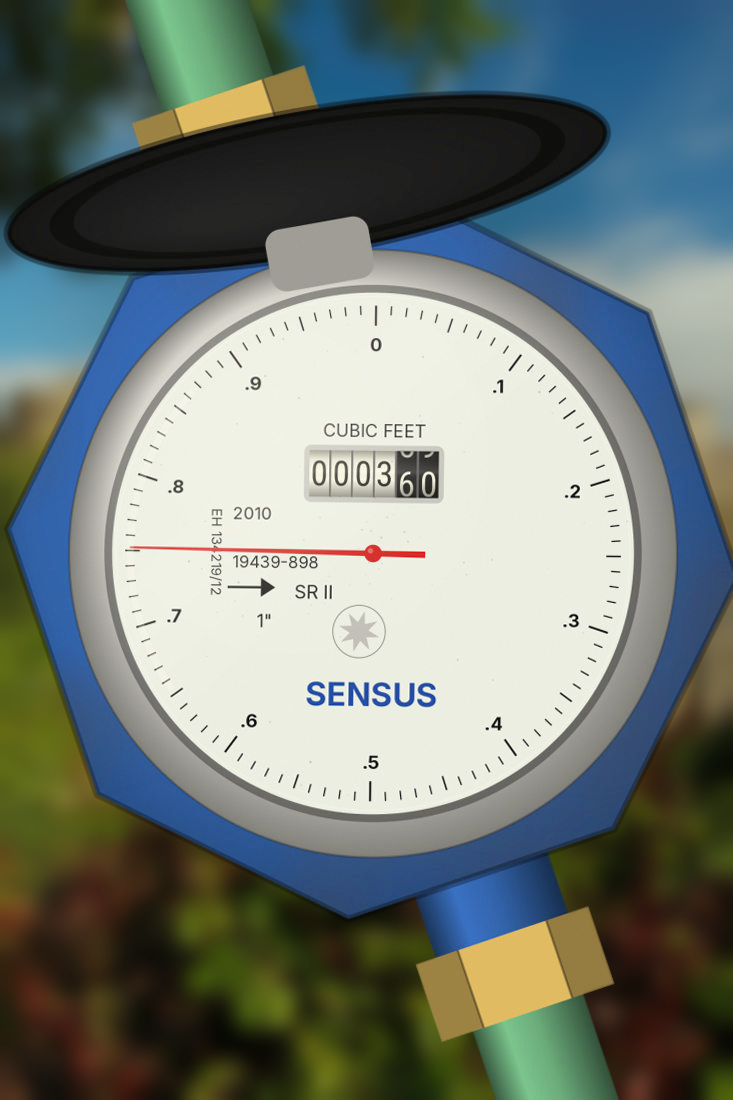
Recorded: 359.75 ft³
